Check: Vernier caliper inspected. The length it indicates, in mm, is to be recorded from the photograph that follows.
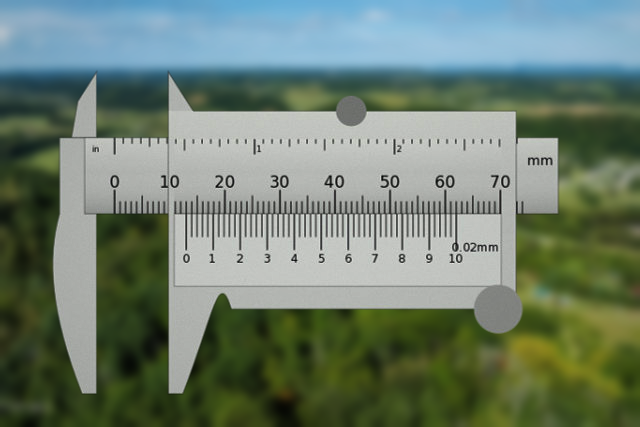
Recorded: 13.0 mm
